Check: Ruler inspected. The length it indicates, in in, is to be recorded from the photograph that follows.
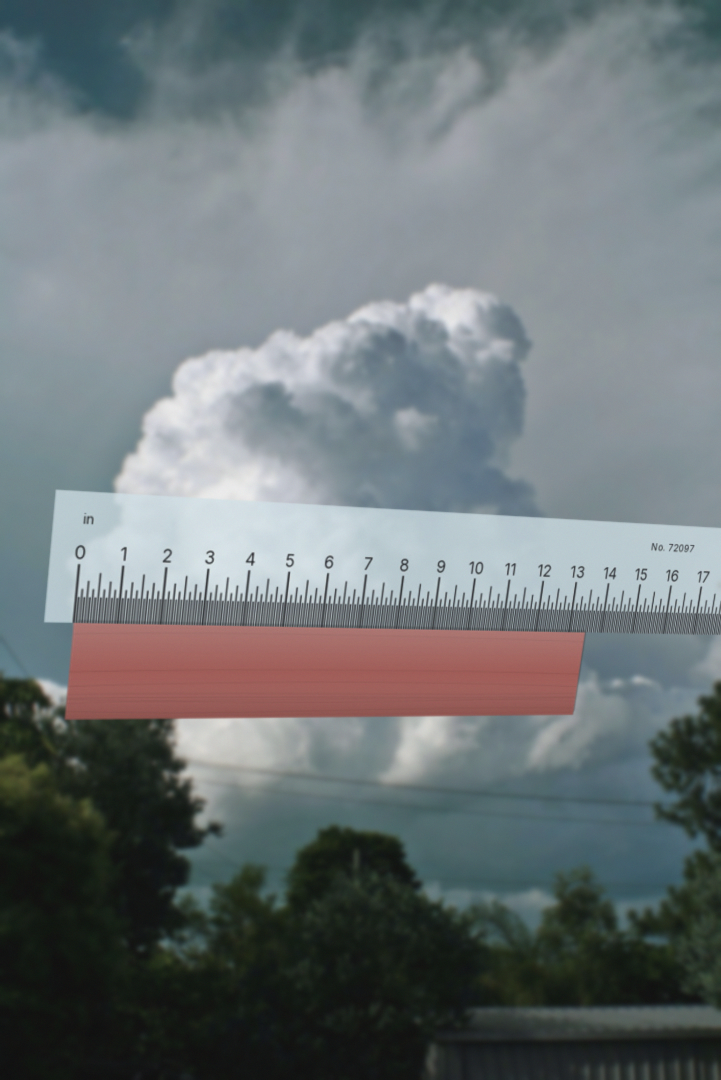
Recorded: 13.5 in
